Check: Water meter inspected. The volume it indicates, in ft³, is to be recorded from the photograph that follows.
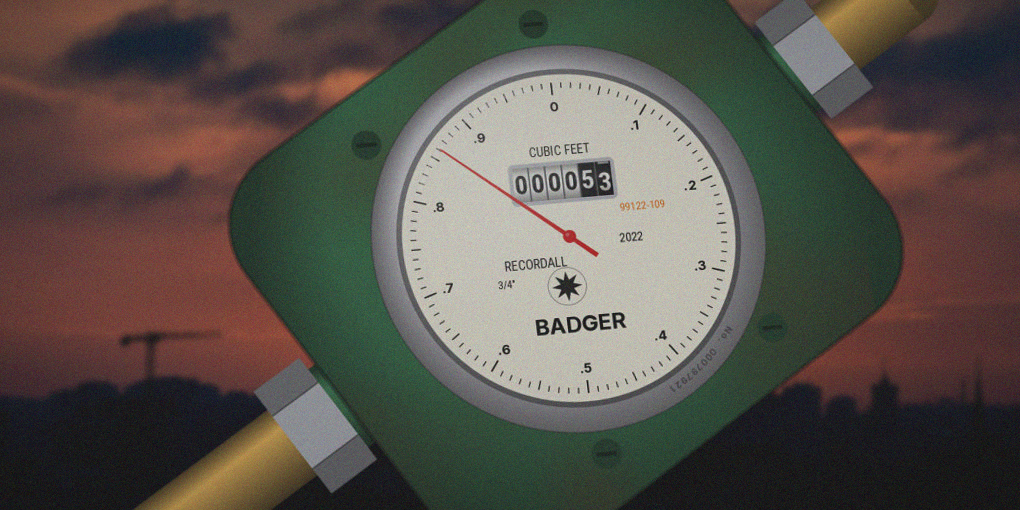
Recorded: 52.86 ft³
